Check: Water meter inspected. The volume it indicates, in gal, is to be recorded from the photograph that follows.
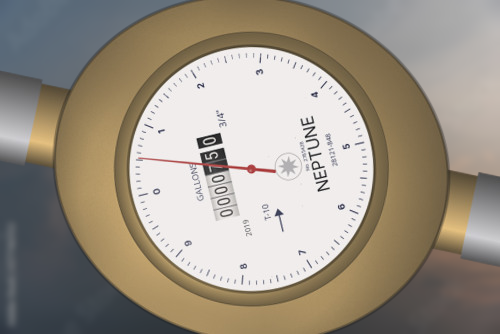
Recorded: 750.5 gal
